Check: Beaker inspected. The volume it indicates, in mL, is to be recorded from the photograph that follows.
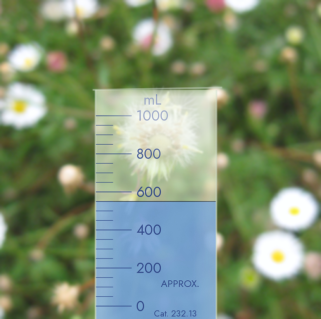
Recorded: 550 mL
